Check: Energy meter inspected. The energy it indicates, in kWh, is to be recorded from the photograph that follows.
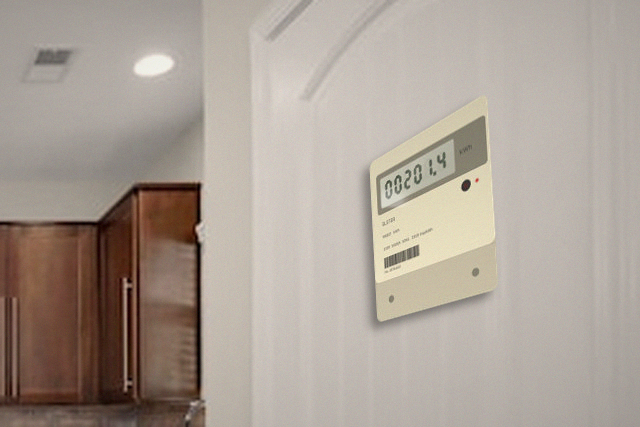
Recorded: 201.4 kWh
